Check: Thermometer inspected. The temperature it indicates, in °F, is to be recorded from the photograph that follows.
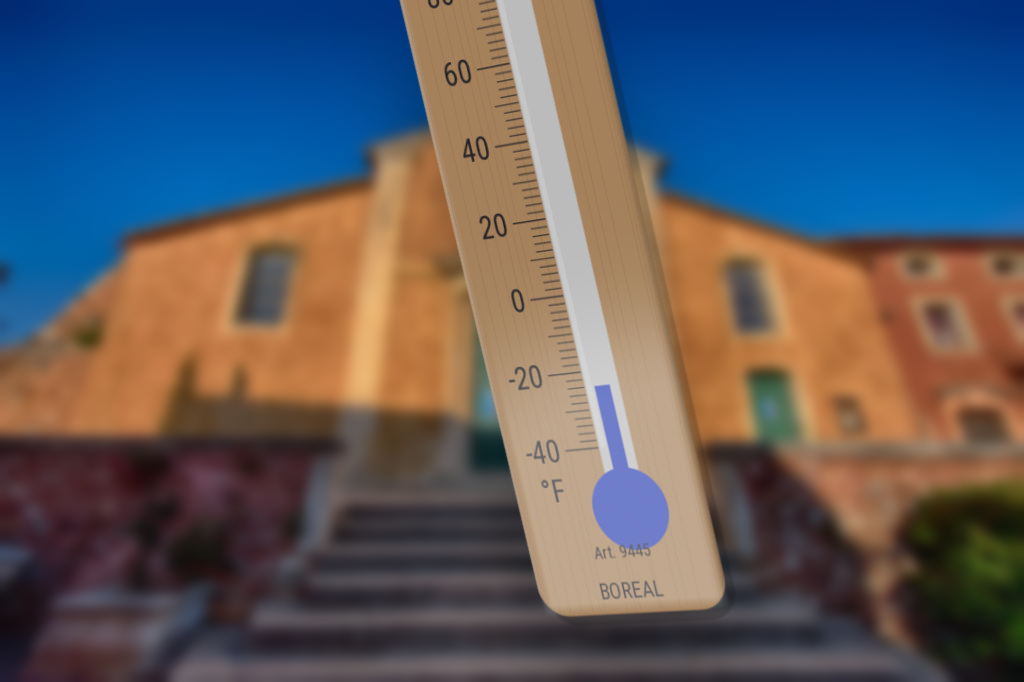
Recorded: -24 °F
